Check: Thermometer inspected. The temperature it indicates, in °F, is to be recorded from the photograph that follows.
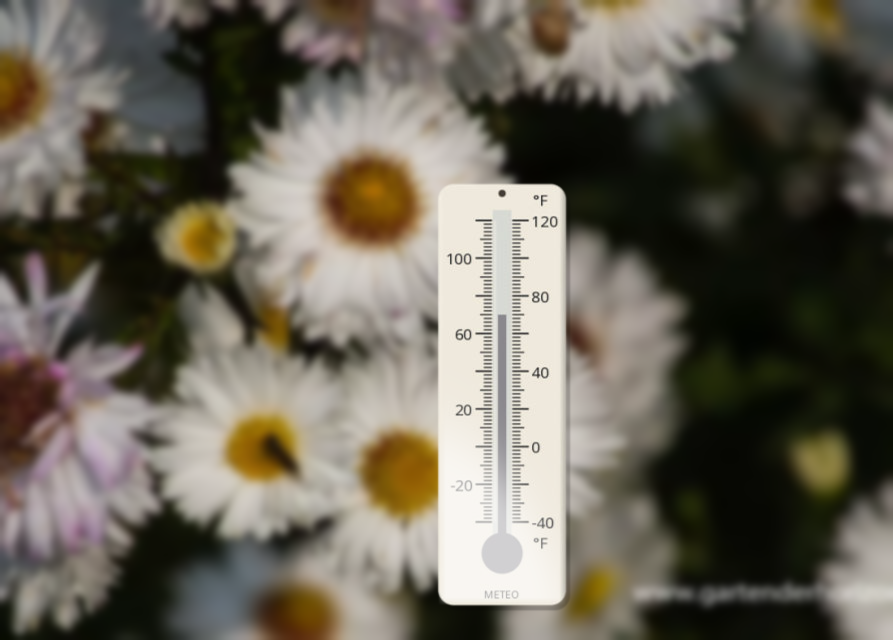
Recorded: 70 °F
